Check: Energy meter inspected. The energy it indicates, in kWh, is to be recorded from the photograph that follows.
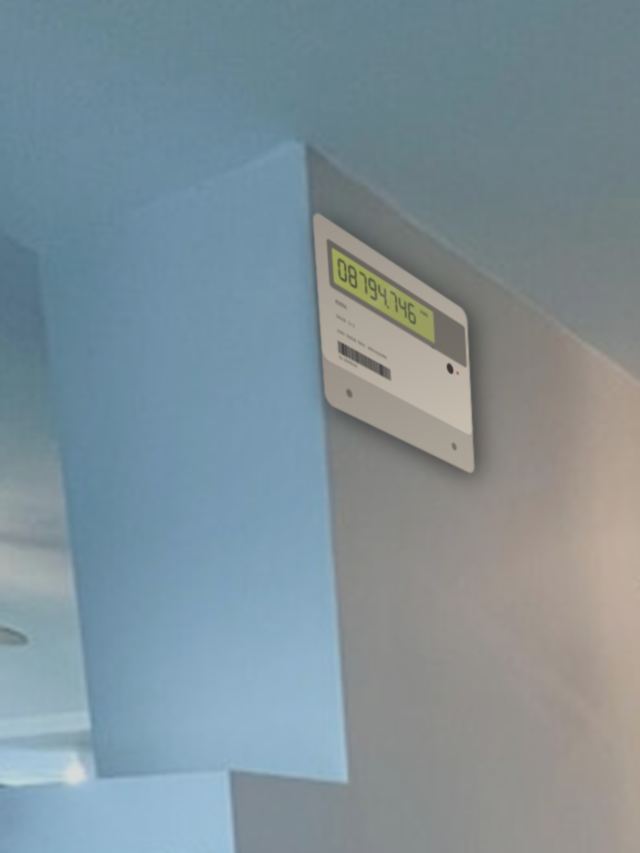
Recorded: 8794.746 kWh
